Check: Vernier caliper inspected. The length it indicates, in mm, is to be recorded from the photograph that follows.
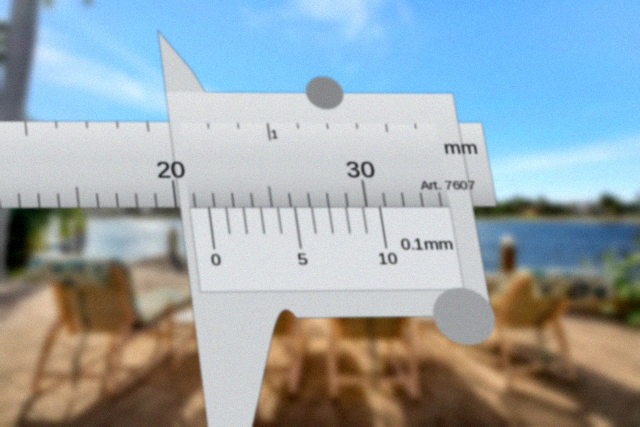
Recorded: 21.7 mm
